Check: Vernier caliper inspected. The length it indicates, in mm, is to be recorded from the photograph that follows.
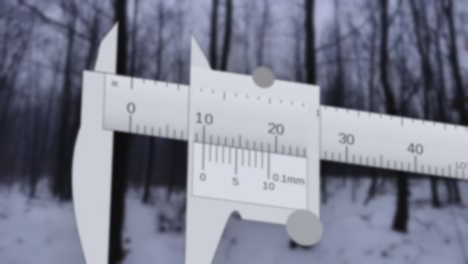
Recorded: 10.0 mm
